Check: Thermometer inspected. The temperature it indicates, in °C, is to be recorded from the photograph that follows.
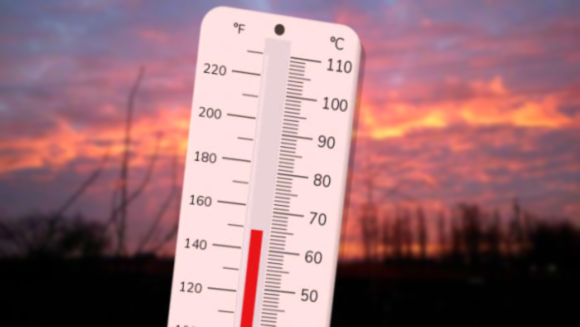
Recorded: 65 °C
